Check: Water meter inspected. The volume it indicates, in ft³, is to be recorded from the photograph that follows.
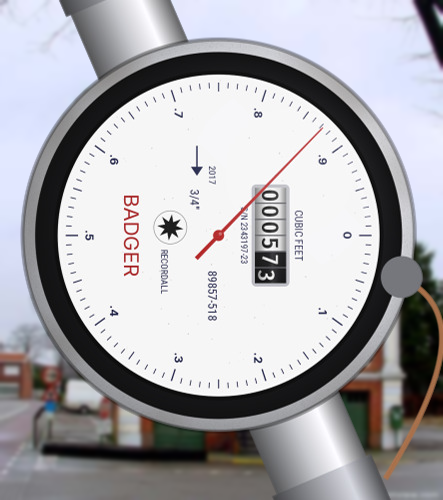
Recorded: 572.87 ft³
